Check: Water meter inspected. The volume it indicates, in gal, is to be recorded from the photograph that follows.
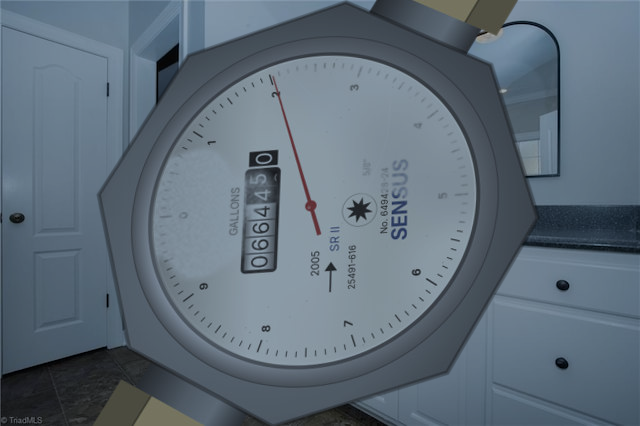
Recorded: 664452.0 gal
